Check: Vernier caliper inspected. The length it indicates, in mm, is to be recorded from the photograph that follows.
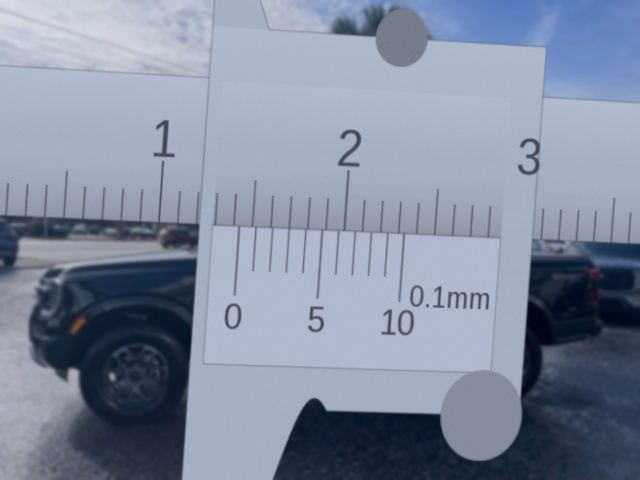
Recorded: 14.3 mm
